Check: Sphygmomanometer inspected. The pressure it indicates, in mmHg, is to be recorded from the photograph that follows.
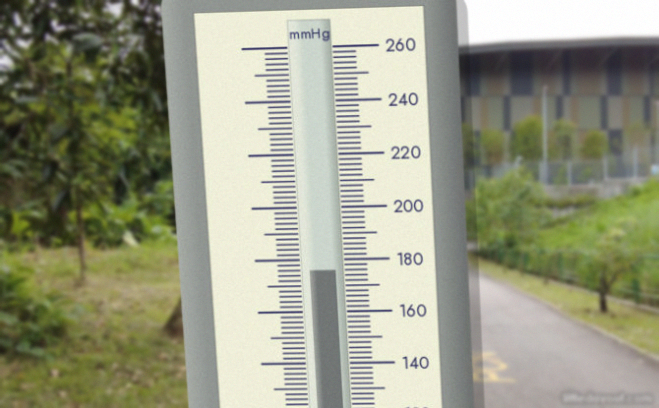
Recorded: 176 mmHg
